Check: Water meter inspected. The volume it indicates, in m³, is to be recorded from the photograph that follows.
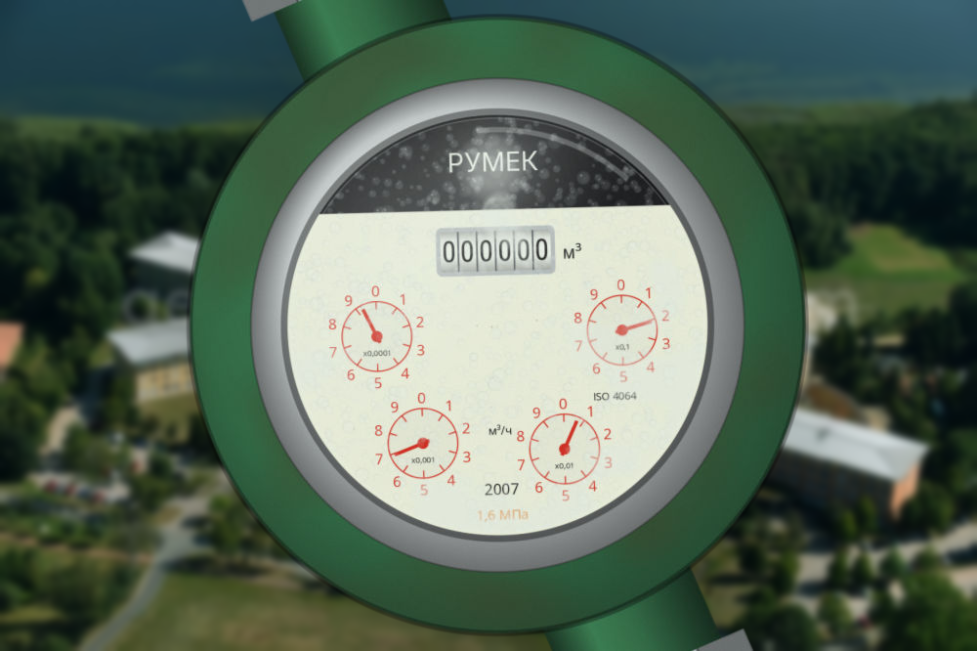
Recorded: 0.2069 m³
